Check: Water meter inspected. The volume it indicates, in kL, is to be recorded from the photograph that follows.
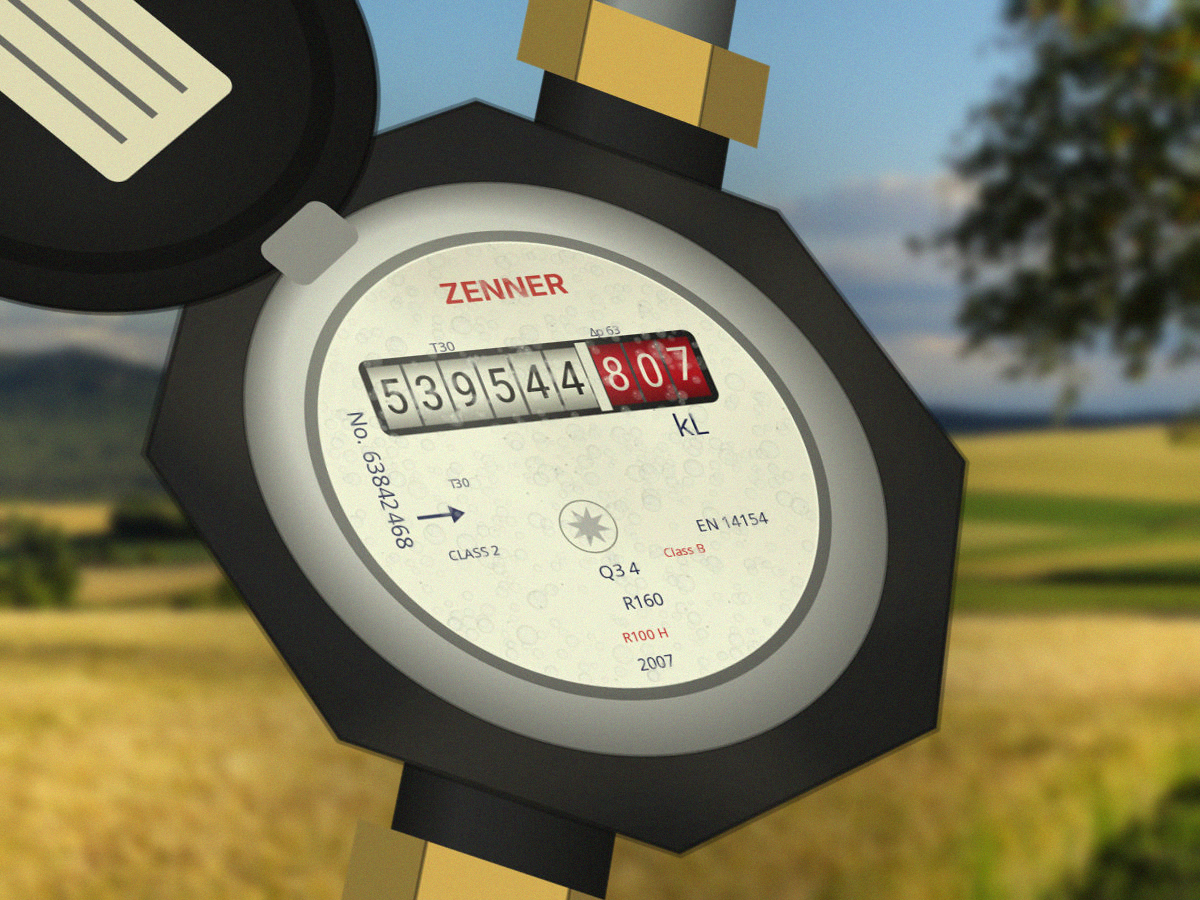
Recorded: 539544.807 kL
